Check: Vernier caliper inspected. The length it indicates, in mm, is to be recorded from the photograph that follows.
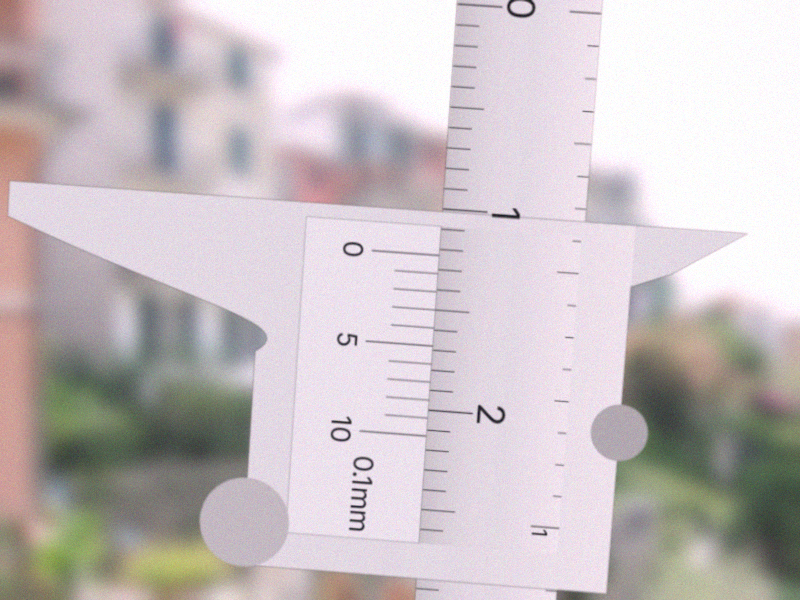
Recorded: 12.3 mm
